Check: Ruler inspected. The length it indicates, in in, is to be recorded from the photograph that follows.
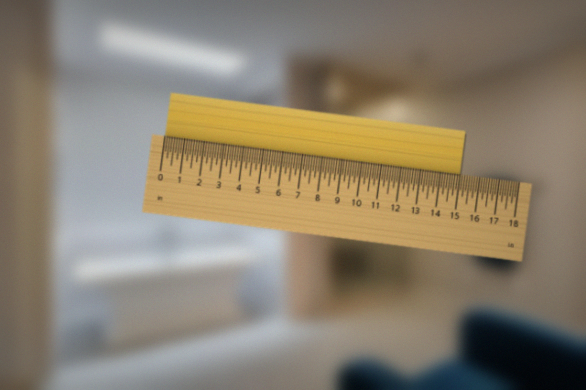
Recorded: 15 in
